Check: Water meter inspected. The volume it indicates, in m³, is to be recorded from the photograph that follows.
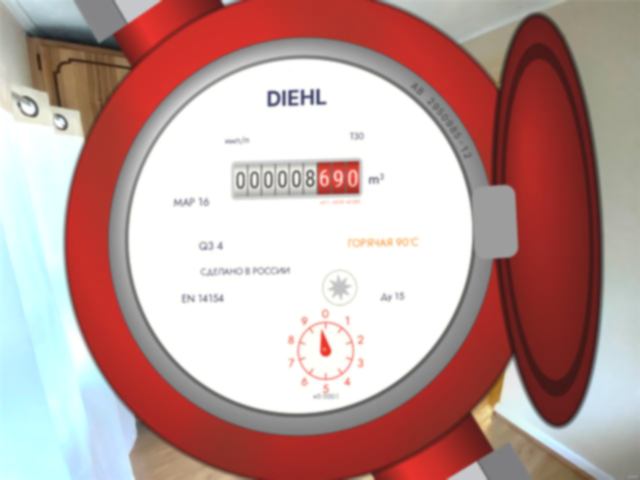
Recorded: 8.6899 m³
